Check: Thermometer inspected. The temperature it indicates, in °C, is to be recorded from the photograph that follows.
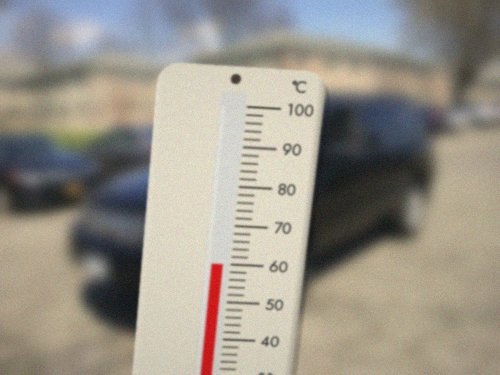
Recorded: 60 °C
